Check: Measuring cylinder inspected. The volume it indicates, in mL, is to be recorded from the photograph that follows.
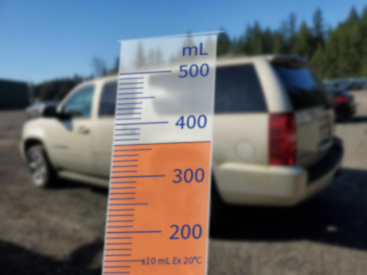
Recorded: 360 mL
